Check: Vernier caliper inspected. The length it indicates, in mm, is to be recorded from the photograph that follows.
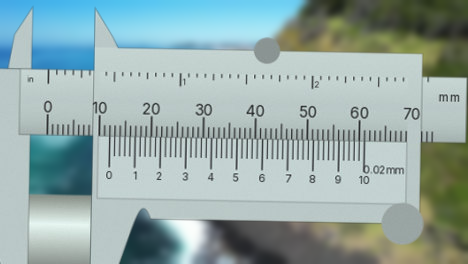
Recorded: 12.0 mm
